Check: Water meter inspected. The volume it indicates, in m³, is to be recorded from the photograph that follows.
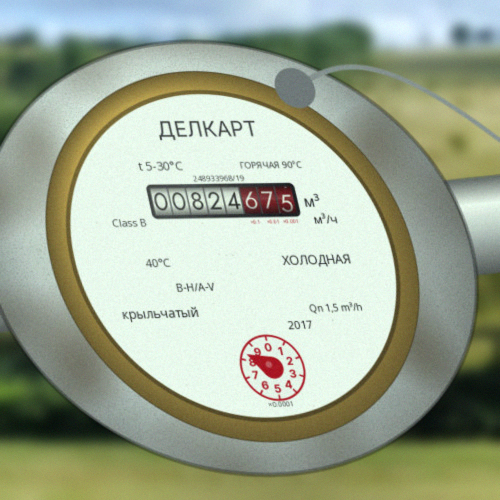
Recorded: 824.6748 m³
